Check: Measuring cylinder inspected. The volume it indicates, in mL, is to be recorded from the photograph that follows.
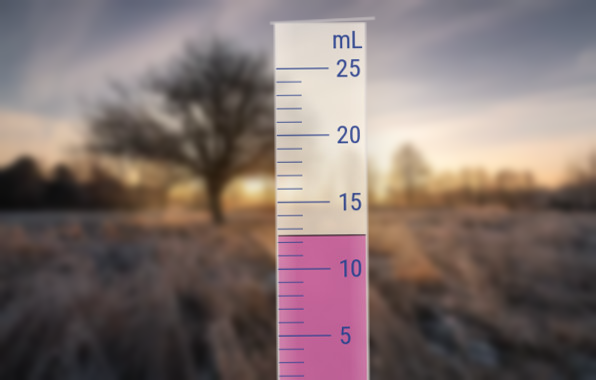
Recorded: 12.5 mL
